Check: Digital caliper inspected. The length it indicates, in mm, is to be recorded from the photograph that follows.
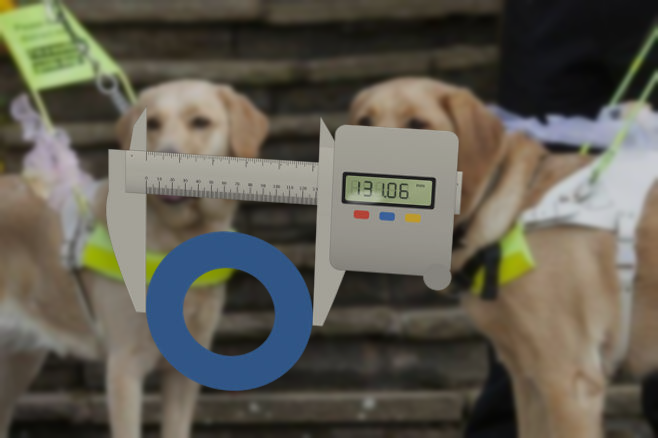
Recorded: 131.06 mm
